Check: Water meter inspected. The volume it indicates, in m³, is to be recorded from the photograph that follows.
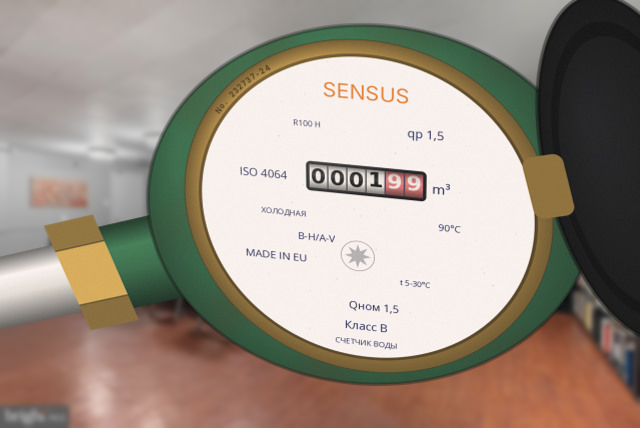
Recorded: 1.99 m³
